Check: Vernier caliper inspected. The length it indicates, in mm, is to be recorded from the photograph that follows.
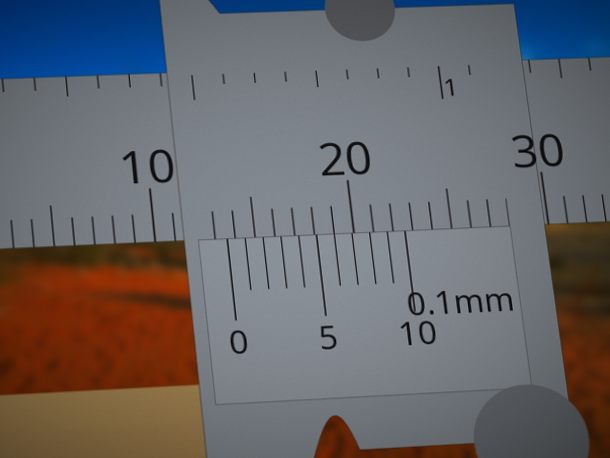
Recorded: 13.6 mm
